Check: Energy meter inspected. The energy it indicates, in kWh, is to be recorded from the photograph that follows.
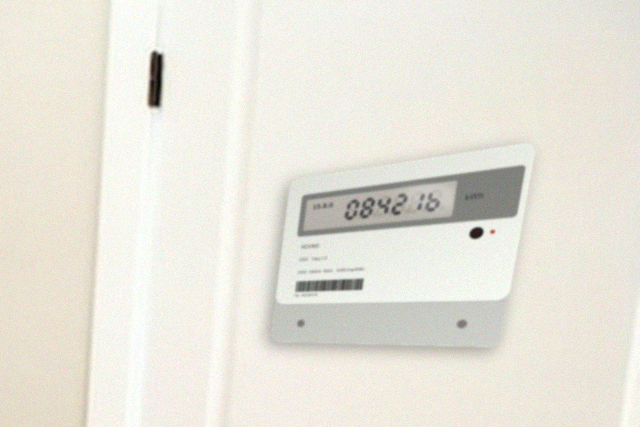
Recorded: 84216 kWh
